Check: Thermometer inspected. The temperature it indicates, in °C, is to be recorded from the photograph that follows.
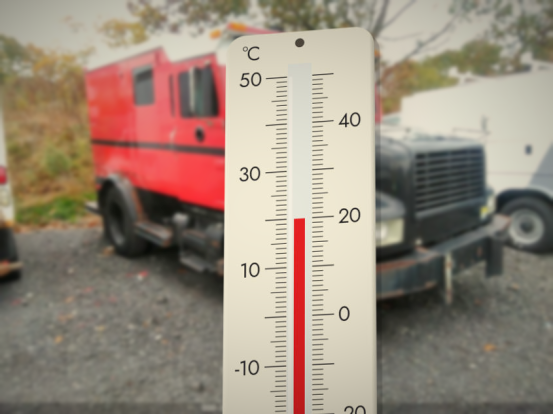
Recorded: 20 °C
